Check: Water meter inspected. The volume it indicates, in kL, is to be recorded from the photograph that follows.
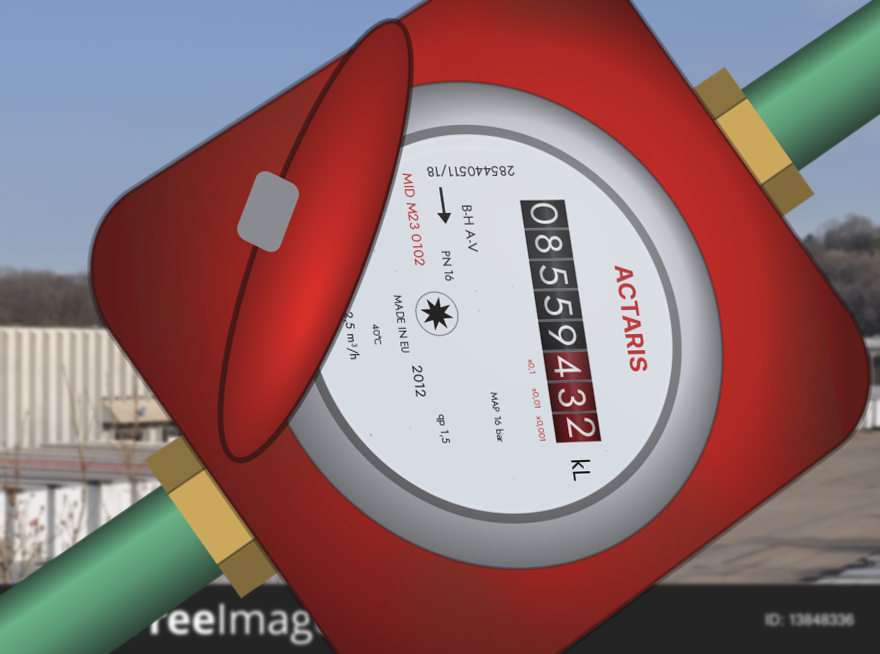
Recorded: 8559.432 kL
